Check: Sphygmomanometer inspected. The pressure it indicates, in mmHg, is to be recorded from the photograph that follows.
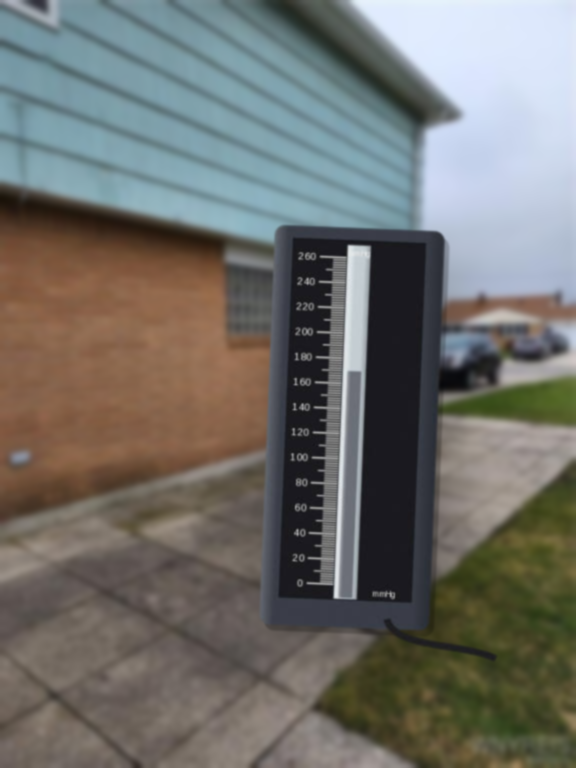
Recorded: 170 mmHg
